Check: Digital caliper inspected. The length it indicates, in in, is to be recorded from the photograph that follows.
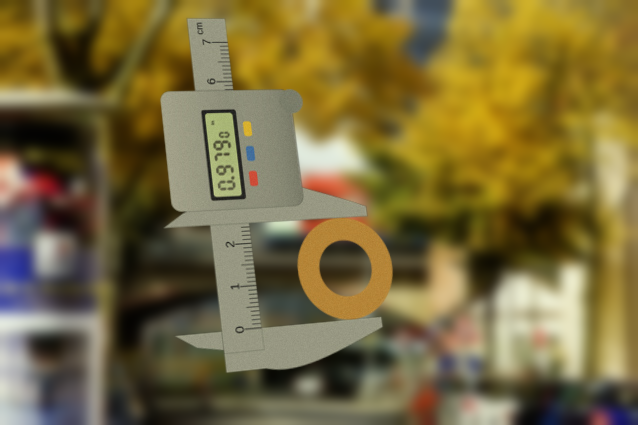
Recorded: 0.9790 in
